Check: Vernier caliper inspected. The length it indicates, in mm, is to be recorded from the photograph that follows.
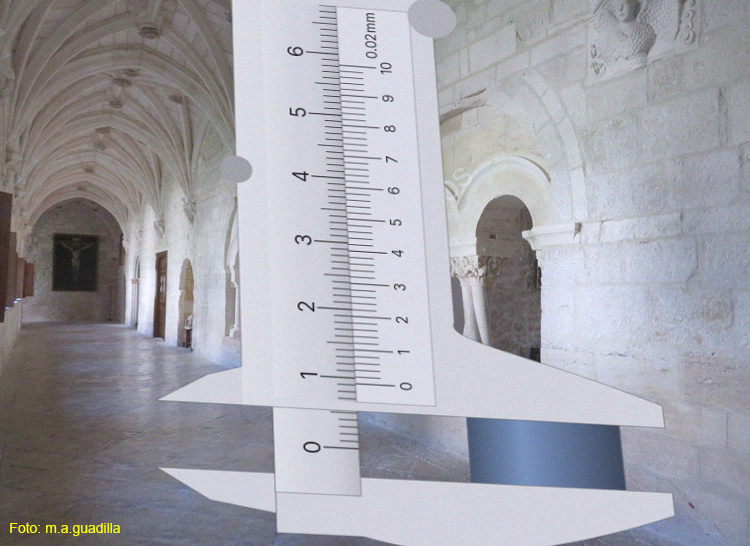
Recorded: 9.2 mm
